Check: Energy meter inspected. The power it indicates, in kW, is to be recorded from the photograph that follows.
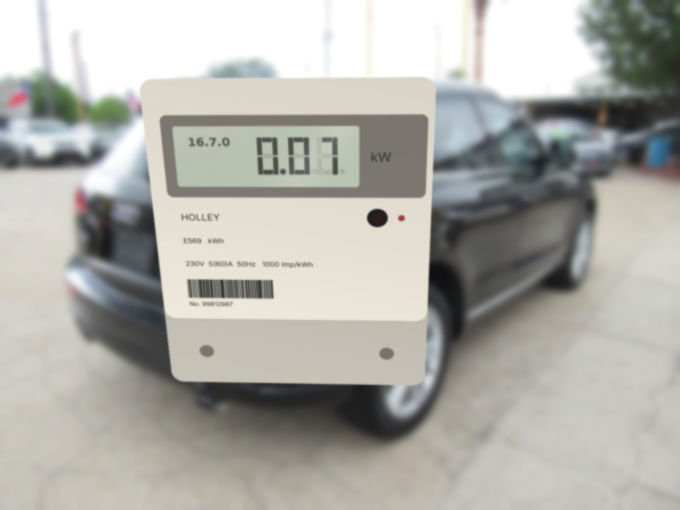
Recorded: 0.07 kW
